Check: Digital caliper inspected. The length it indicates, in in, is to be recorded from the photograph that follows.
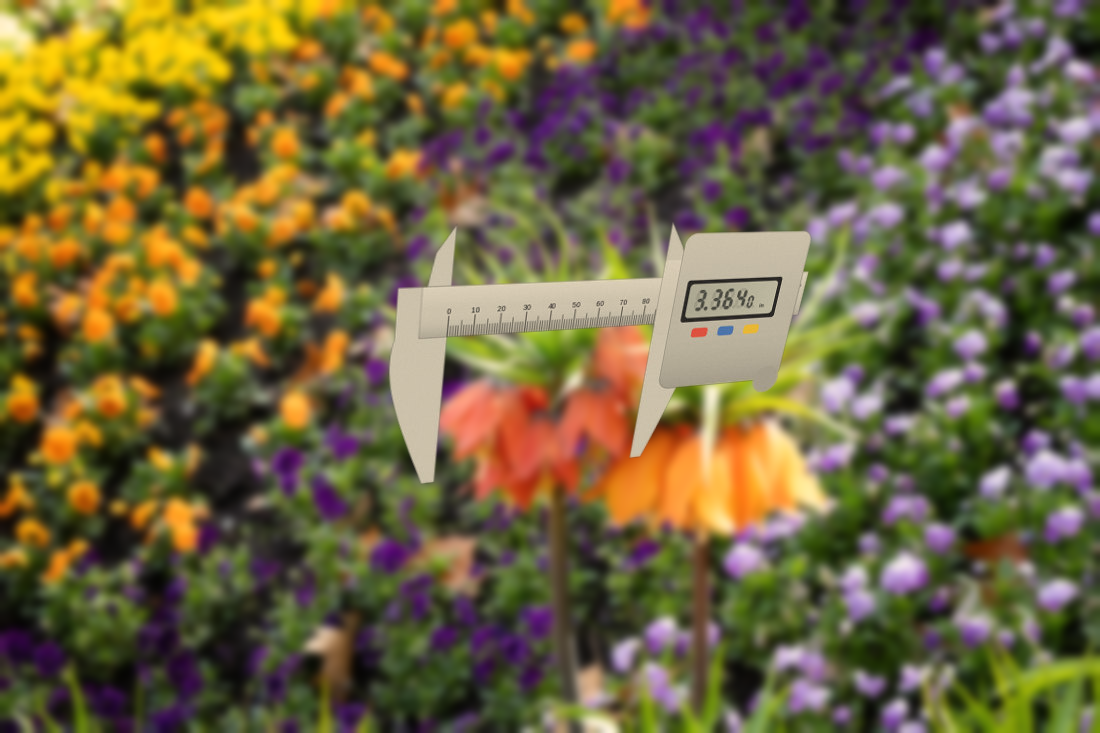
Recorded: 3.3640 in
